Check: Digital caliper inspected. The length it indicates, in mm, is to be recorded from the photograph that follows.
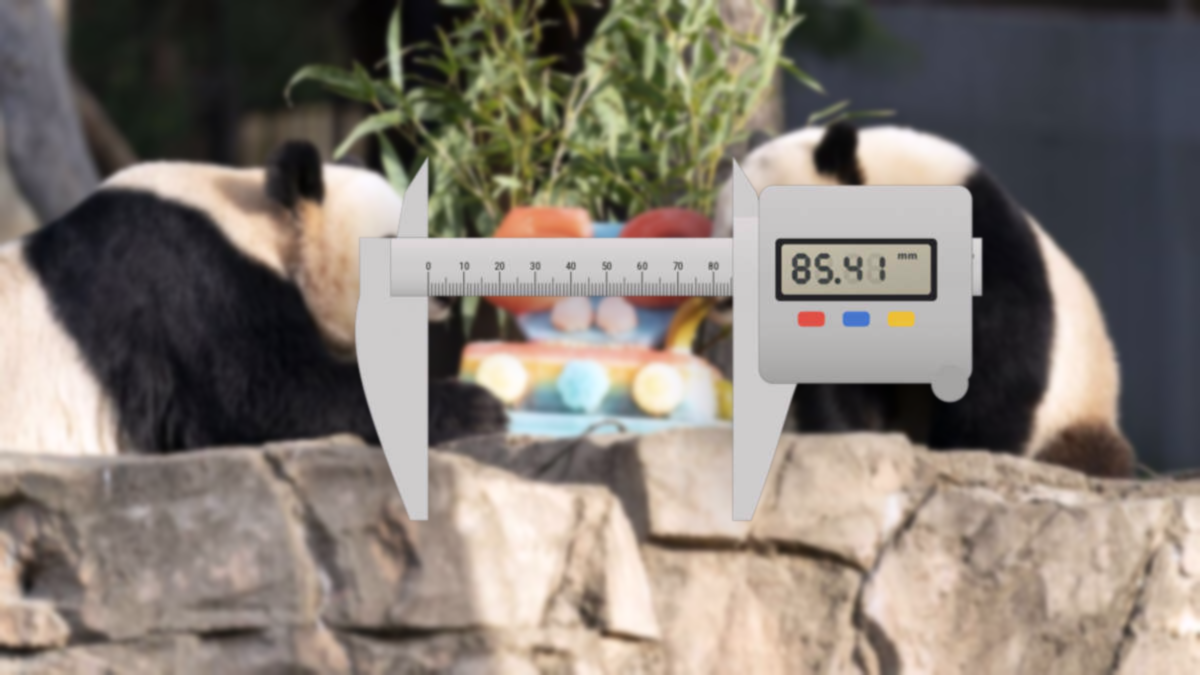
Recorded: 85.41 mm
